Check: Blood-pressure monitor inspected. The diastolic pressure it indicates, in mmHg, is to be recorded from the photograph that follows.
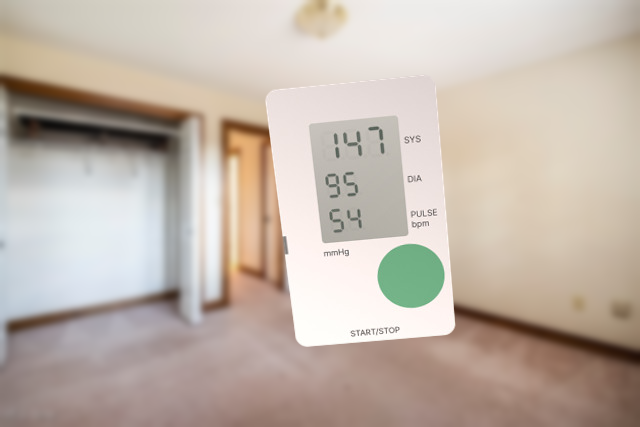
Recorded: 95 mmHg
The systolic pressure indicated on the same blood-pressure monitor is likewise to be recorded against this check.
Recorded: 147 mmHg
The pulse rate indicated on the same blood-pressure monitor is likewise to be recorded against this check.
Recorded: 54 bpm
